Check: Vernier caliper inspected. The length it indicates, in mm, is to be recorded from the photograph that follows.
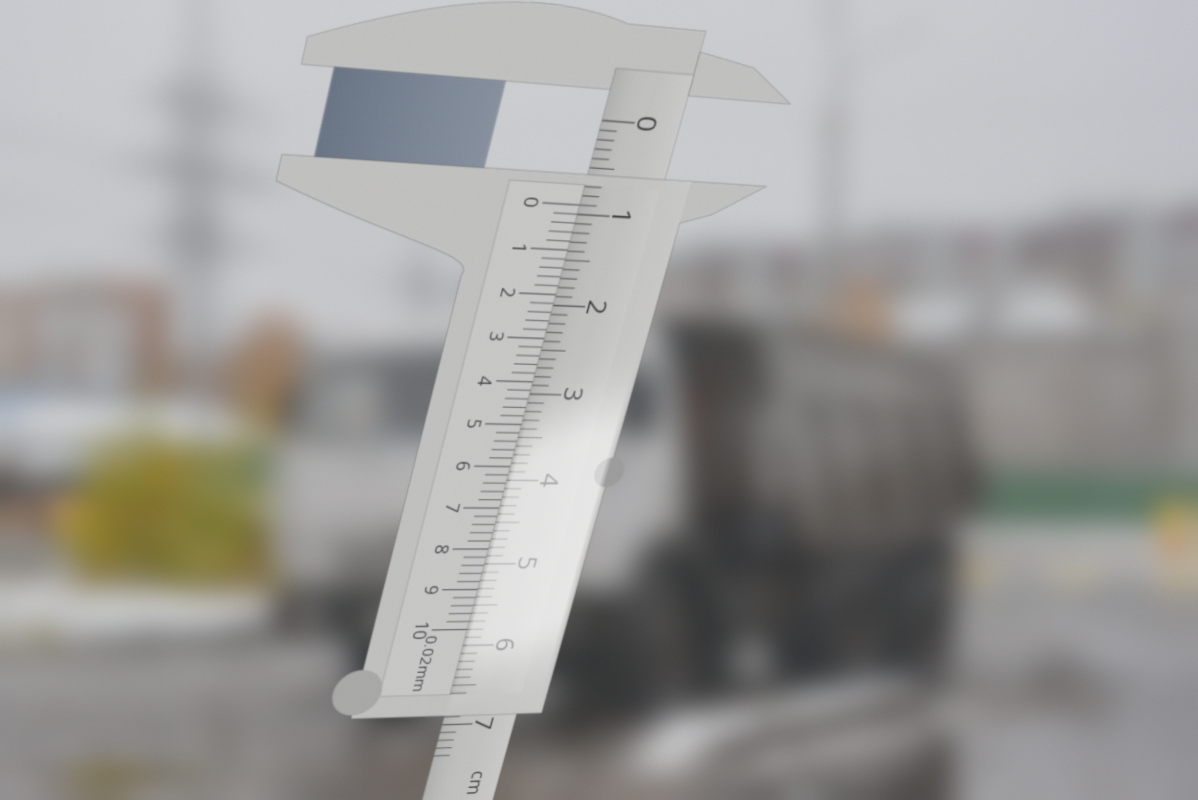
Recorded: 9.0 mm
